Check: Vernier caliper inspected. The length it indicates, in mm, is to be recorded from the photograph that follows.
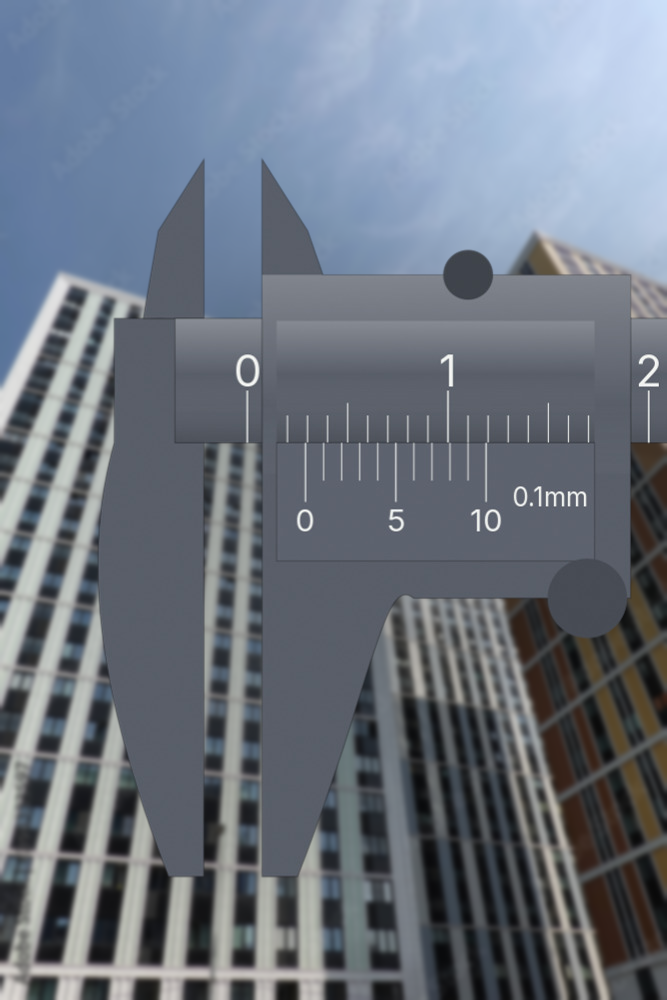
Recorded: 2.9 mm
